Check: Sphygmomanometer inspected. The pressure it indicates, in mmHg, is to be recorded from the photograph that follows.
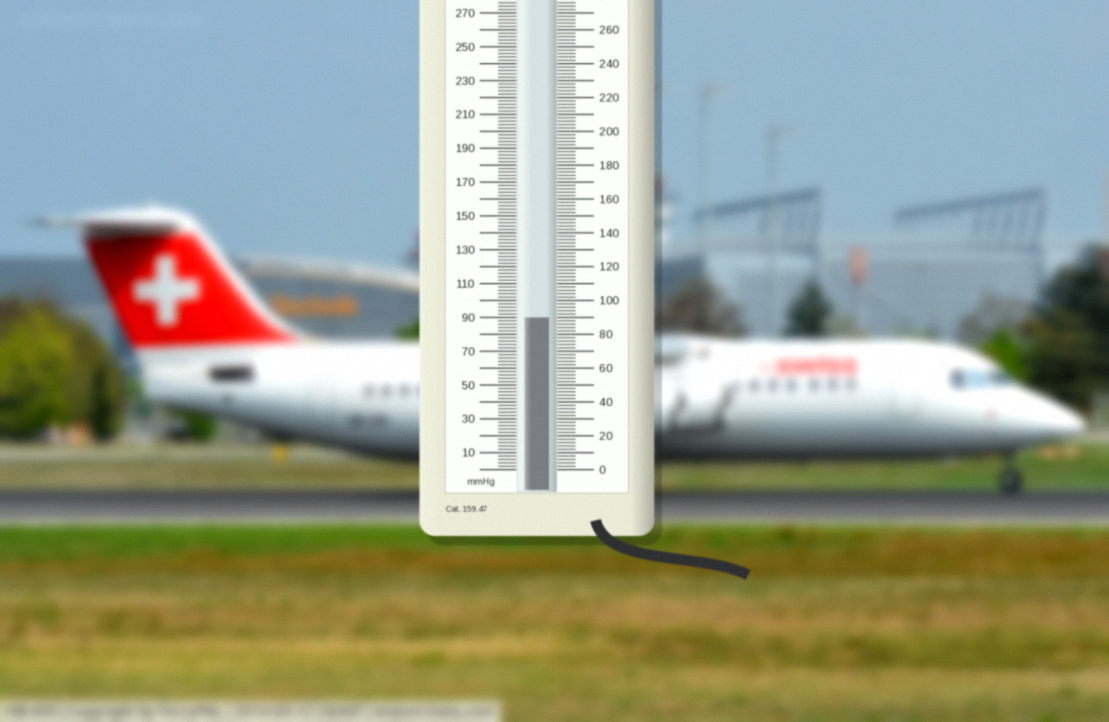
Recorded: 90 mmHg
